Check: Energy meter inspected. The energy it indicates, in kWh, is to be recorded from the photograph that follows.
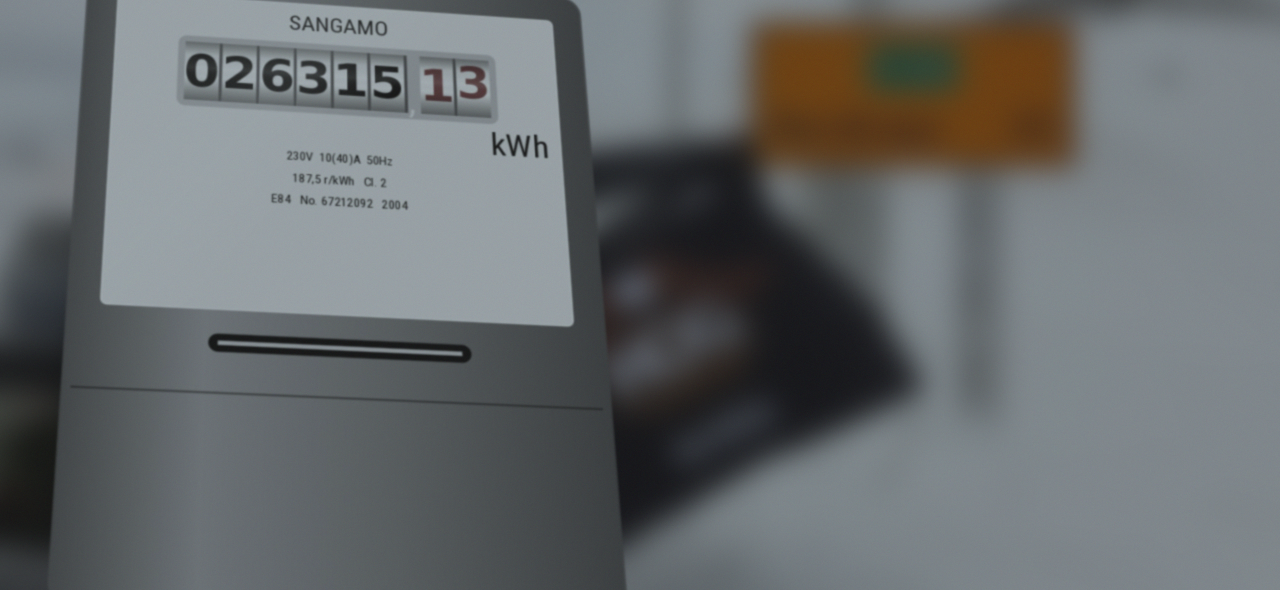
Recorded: 26315.13 kWh
